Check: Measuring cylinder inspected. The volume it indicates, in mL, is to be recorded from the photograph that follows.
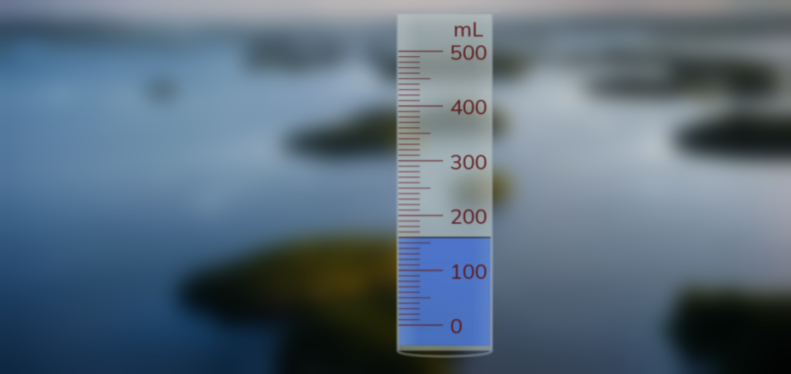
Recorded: 160 mL
